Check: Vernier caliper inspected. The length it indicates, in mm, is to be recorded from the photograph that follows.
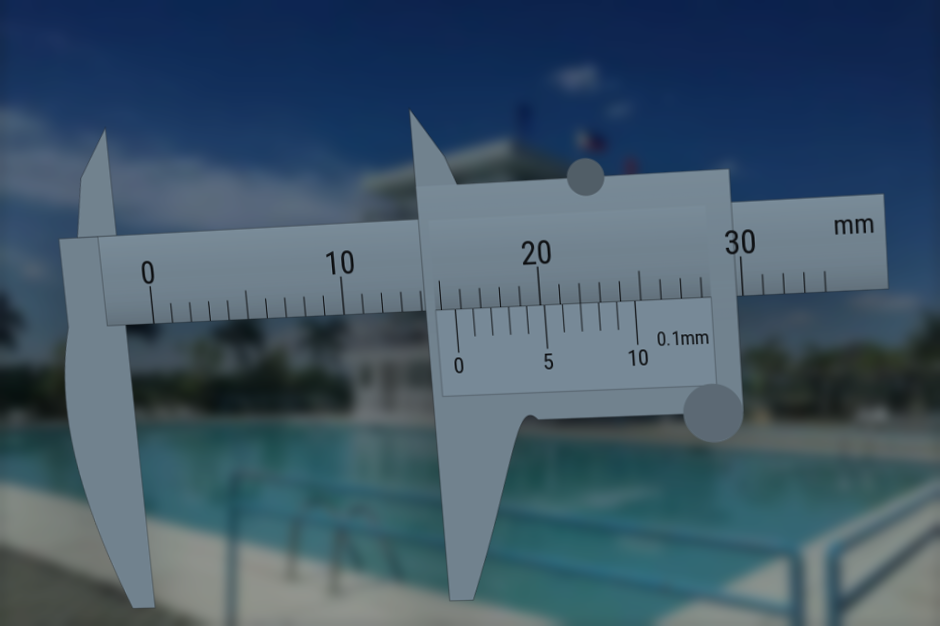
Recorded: 15.7 mm
